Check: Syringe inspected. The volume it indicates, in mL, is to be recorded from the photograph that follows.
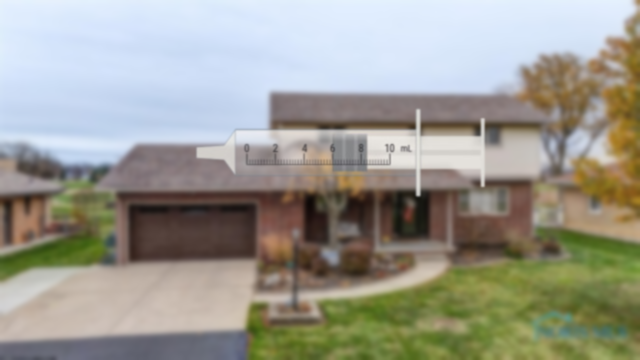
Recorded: 6 mL
